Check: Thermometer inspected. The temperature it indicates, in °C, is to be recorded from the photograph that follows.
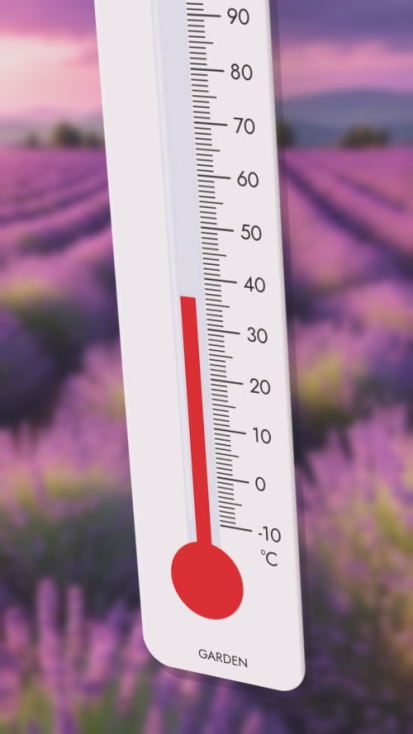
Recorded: 36 °C
